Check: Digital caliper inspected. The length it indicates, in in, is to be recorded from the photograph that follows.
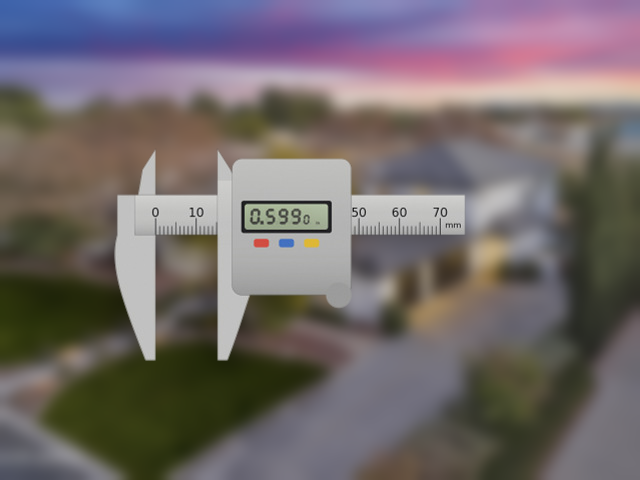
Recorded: 0.5990 in
